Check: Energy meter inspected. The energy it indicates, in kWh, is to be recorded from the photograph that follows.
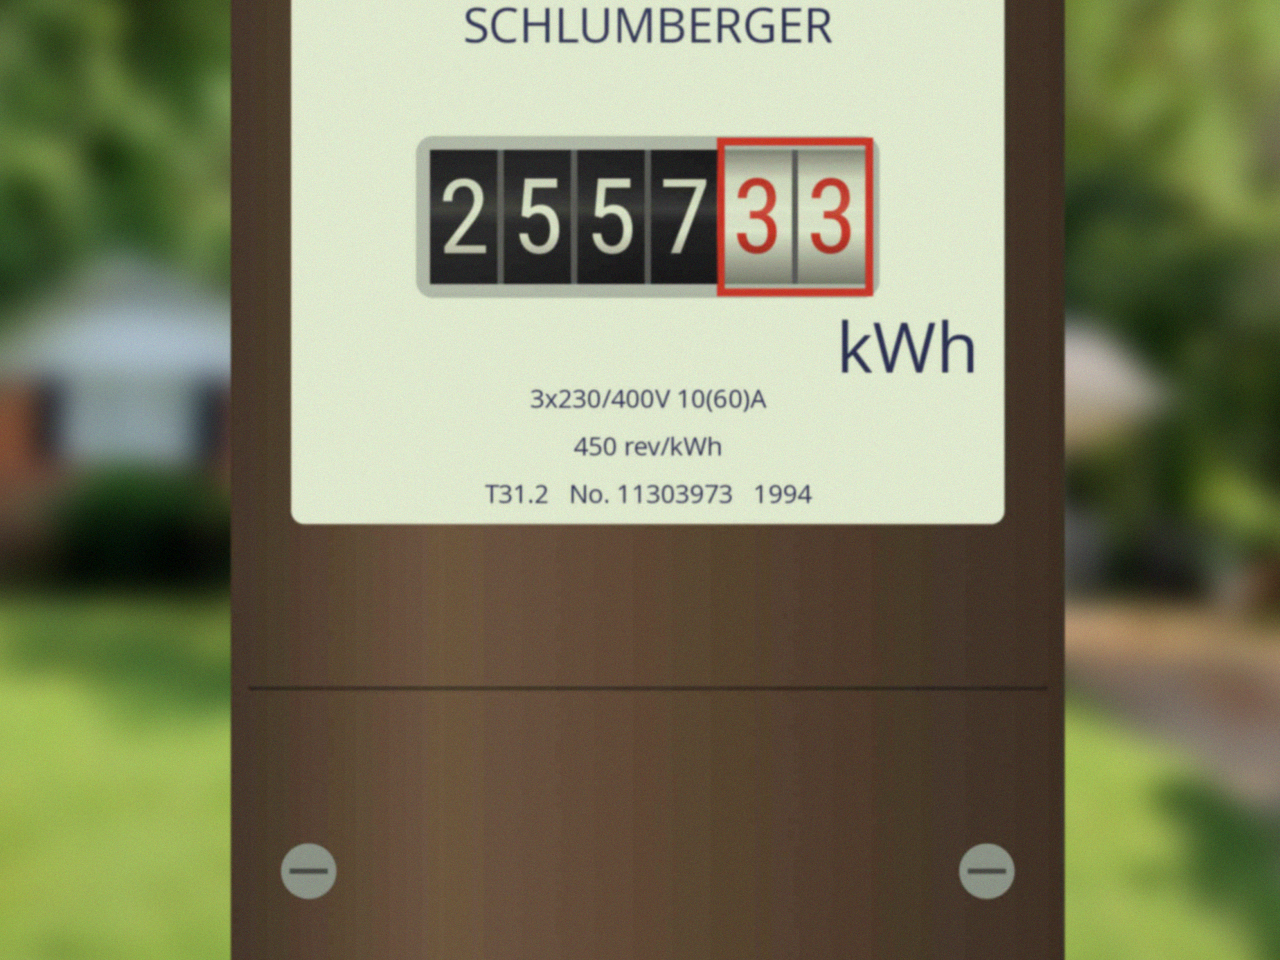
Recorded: 2557.33 kWh
